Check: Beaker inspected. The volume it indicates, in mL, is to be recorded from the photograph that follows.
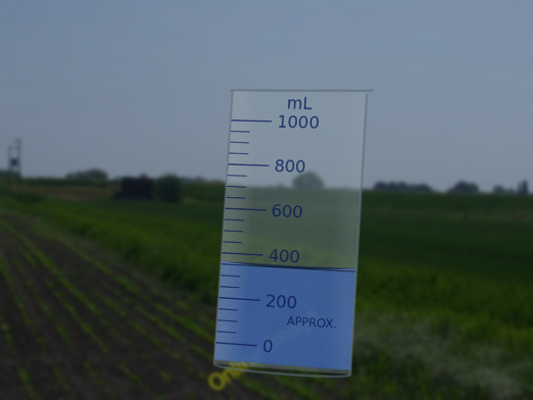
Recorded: 350 mL
